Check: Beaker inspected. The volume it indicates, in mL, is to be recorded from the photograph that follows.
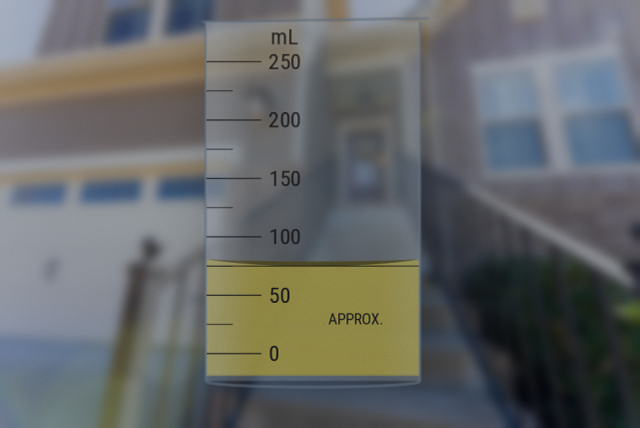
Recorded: 75 mL
